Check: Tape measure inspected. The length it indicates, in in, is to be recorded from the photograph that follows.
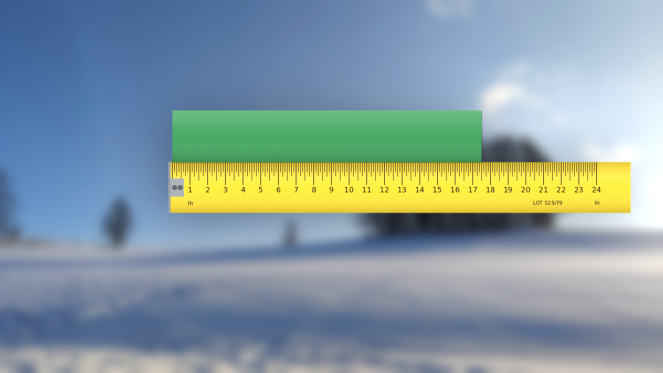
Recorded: 17.5 in
